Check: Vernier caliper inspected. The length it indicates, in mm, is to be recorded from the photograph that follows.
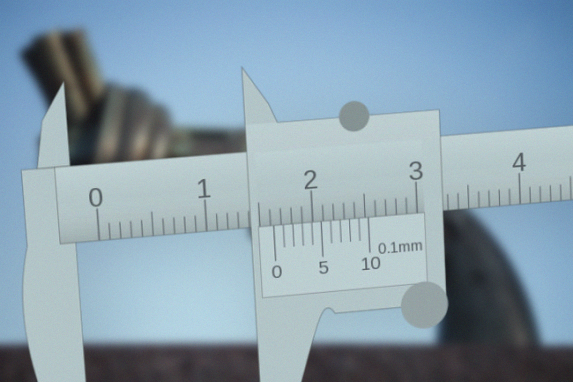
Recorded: 16.3 mm
